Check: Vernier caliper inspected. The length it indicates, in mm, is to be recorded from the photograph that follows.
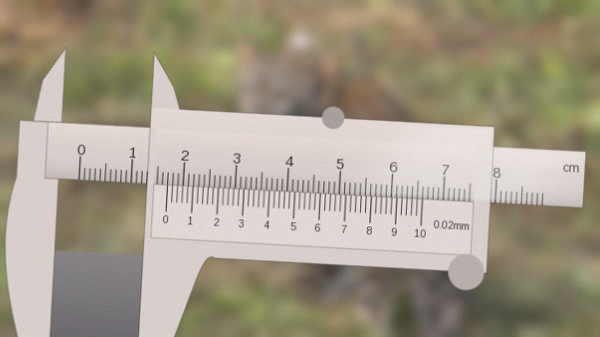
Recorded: 17.0 mm
